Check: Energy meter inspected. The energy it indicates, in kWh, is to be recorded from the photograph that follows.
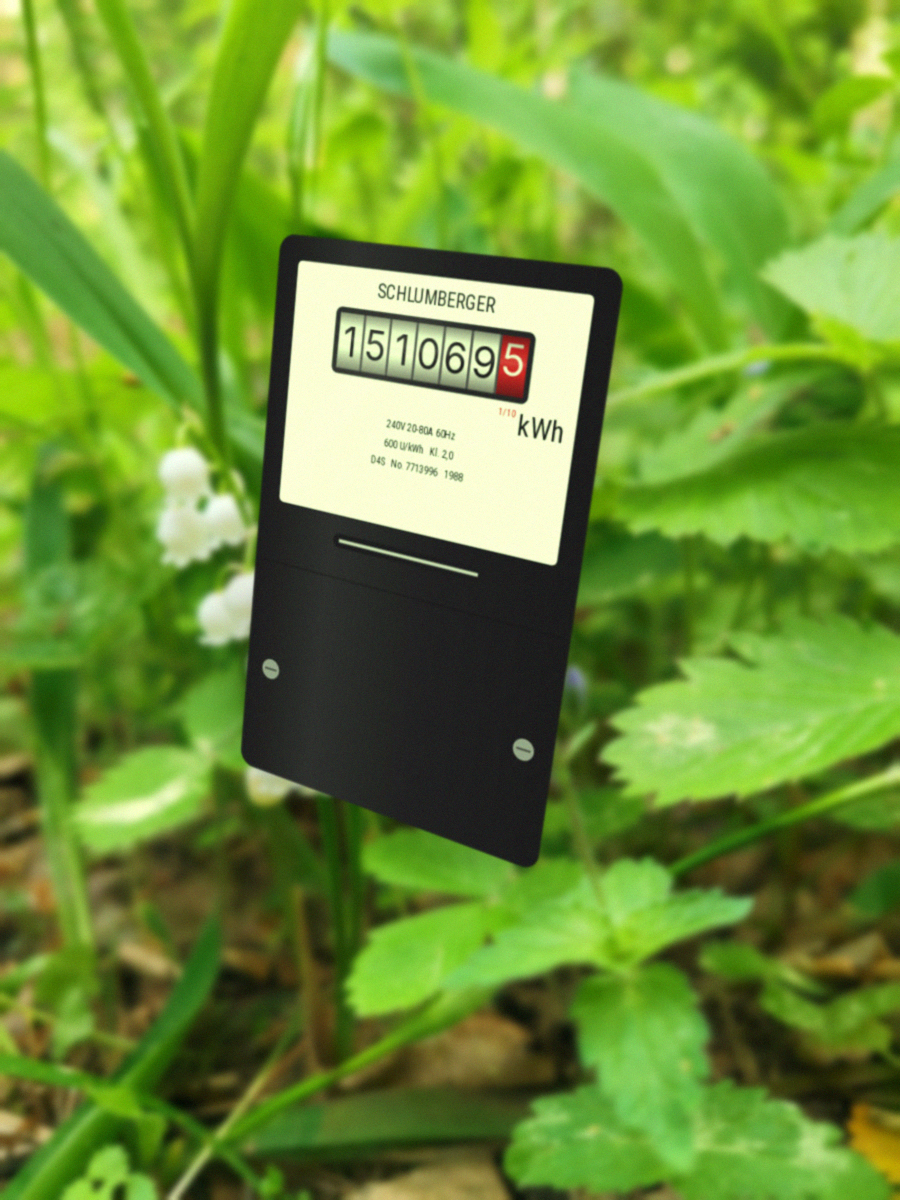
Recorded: 151069.5 kWh
